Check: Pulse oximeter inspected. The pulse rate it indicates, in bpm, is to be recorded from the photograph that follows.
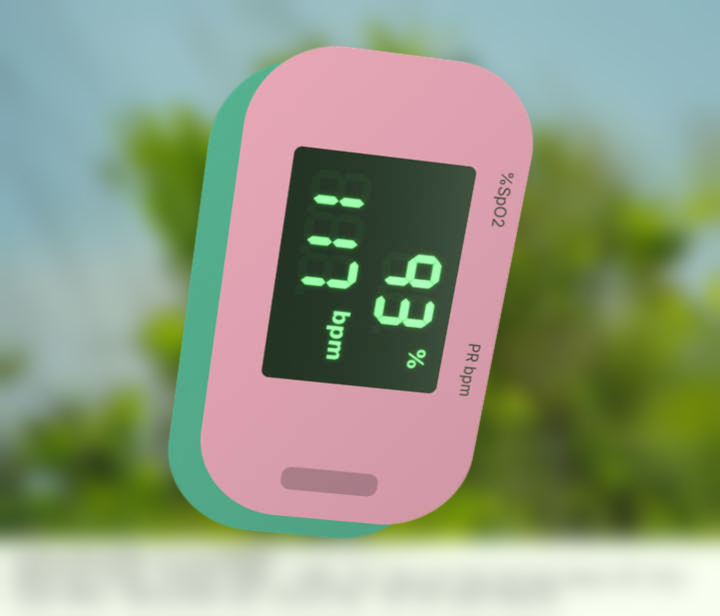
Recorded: 117 bpm
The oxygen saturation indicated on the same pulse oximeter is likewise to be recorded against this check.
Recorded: 93 %
